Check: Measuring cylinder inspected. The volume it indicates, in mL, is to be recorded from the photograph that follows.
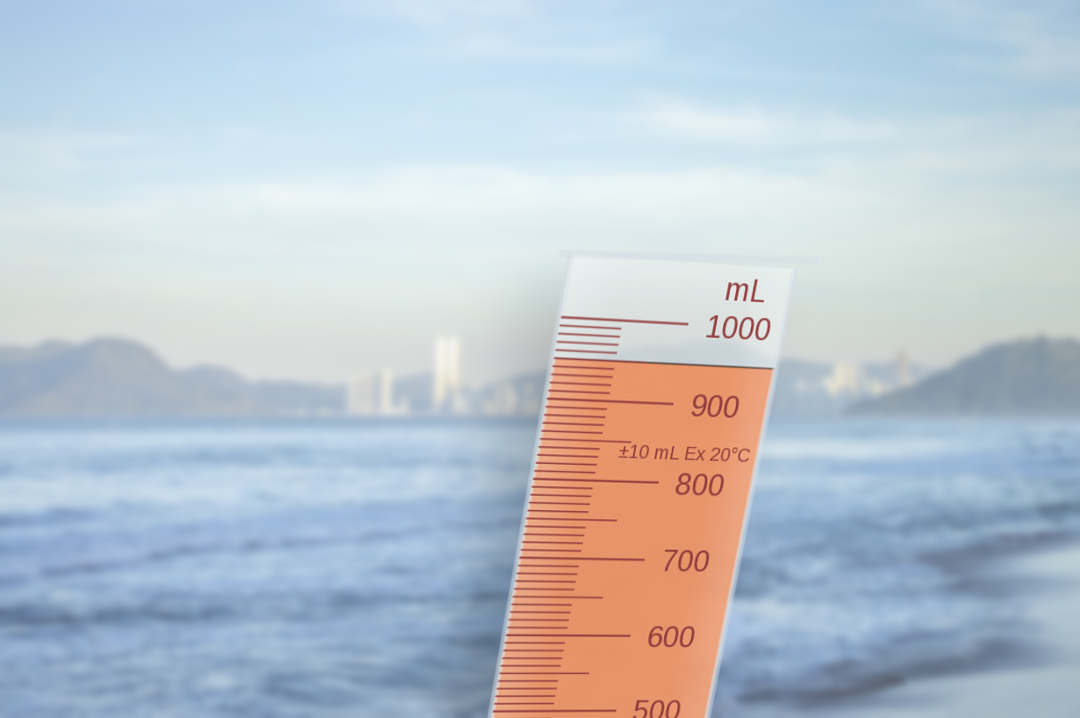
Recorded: 950 mL
